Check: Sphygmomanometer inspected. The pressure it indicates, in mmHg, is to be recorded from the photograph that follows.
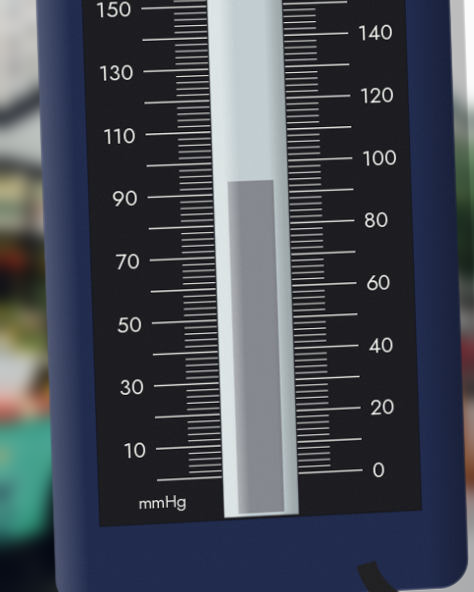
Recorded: 94 mmHg
